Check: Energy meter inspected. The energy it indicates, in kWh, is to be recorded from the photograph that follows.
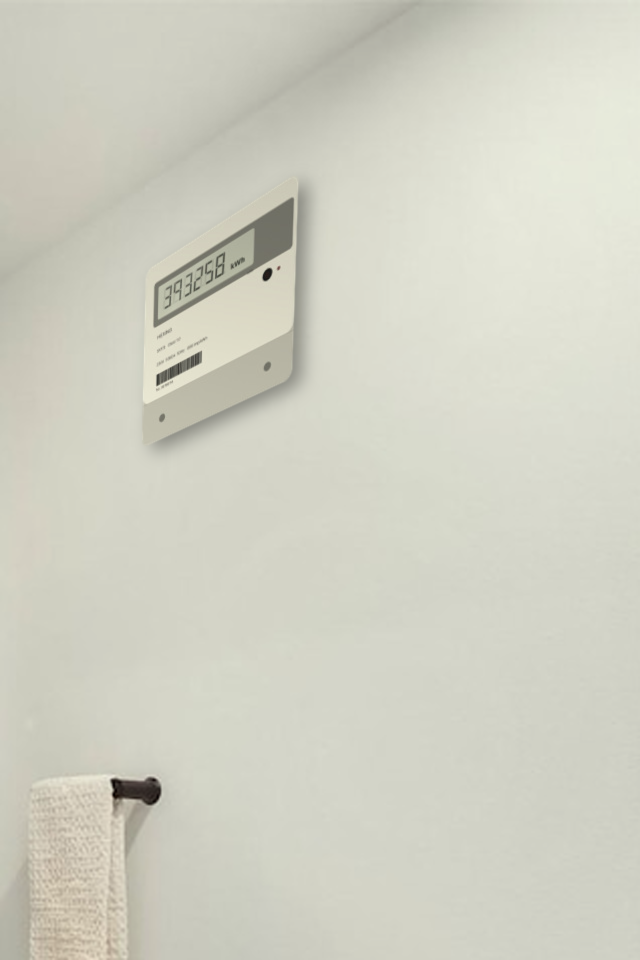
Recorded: 393258 kWh
